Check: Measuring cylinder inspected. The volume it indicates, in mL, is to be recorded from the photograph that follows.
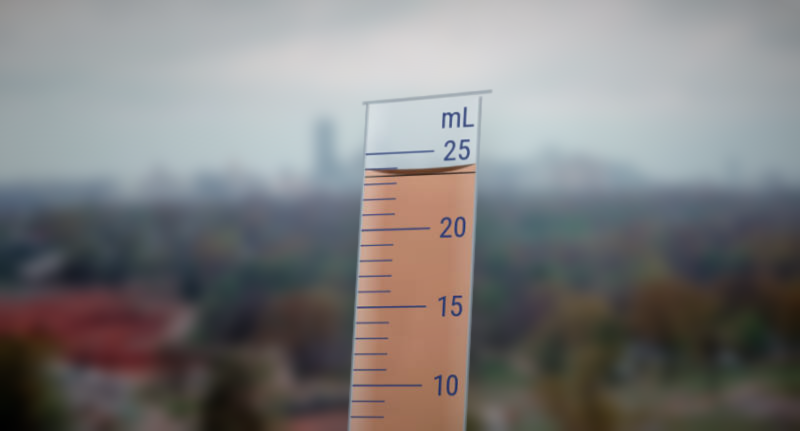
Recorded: 23.5 mL
